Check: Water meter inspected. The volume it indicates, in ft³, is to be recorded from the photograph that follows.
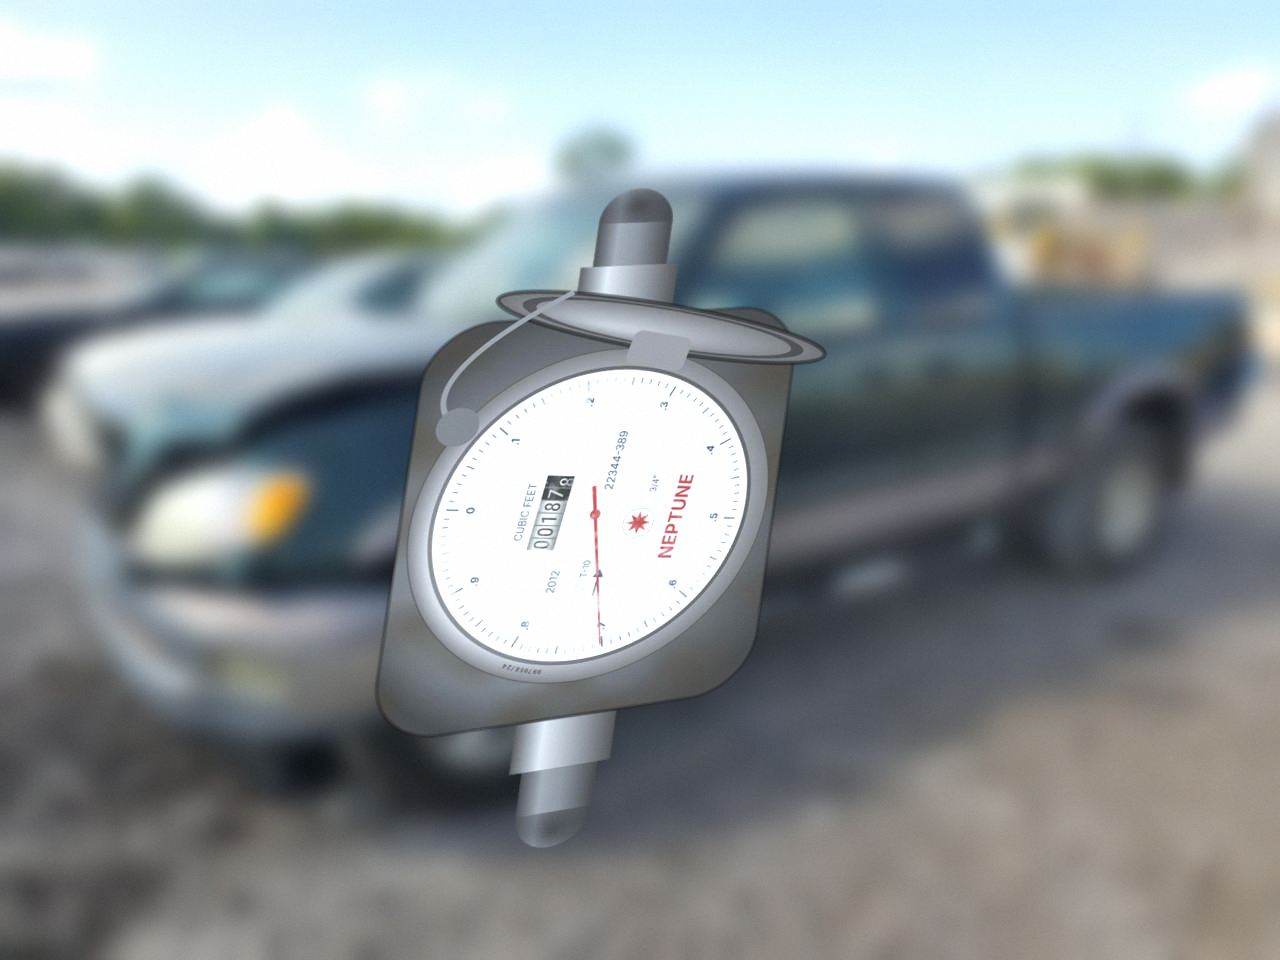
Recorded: 1877.70 ft³
